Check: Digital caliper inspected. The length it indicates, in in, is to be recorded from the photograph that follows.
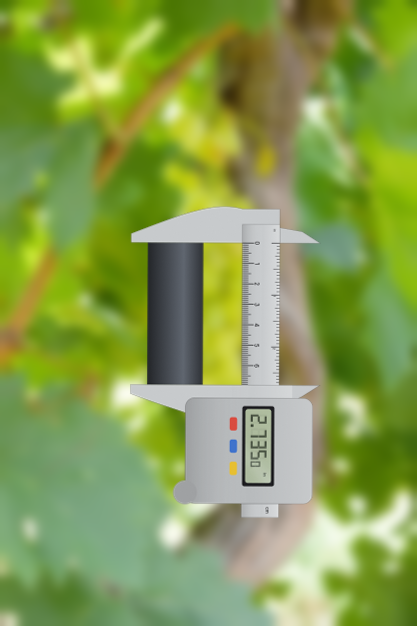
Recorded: 2.7350 in
